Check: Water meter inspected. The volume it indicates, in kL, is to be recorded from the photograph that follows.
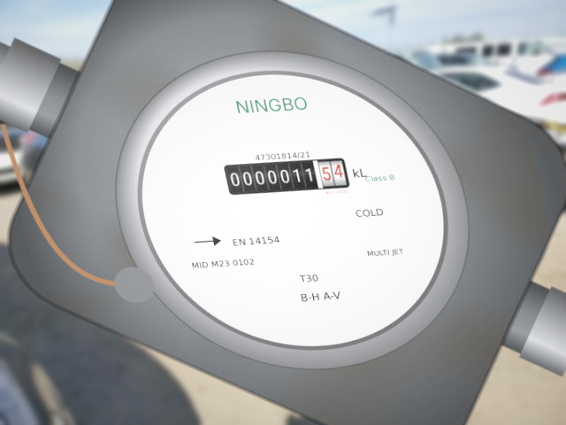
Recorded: 11.54 kL
